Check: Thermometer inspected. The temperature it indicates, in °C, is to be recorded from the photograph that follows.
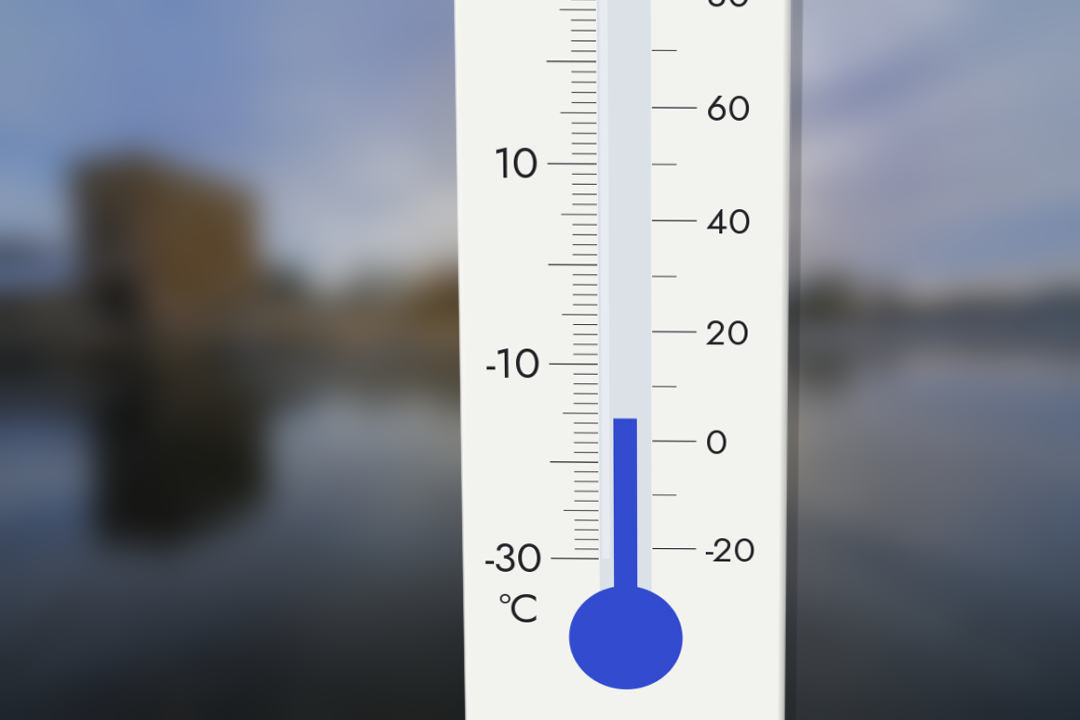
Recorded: -15.5 °C
